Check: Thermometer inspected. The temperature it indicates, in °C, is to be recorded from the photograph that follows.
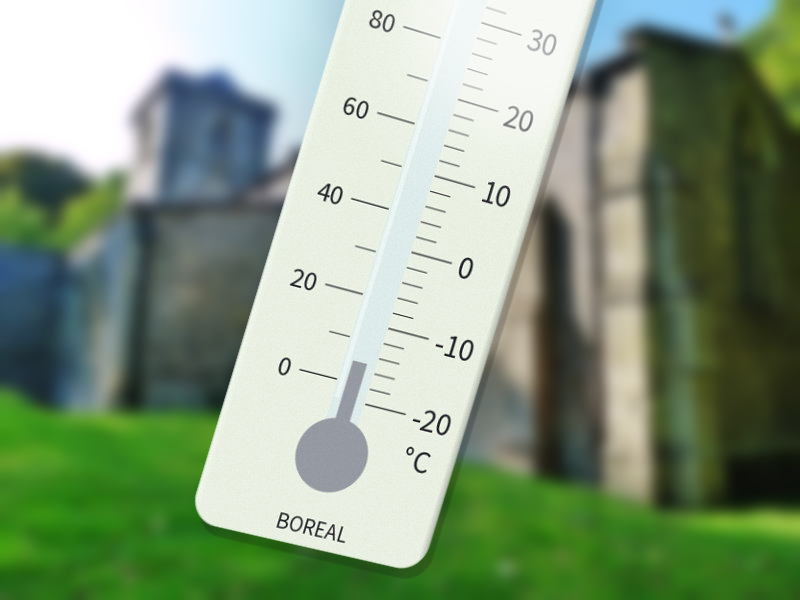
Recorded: -15 °C
